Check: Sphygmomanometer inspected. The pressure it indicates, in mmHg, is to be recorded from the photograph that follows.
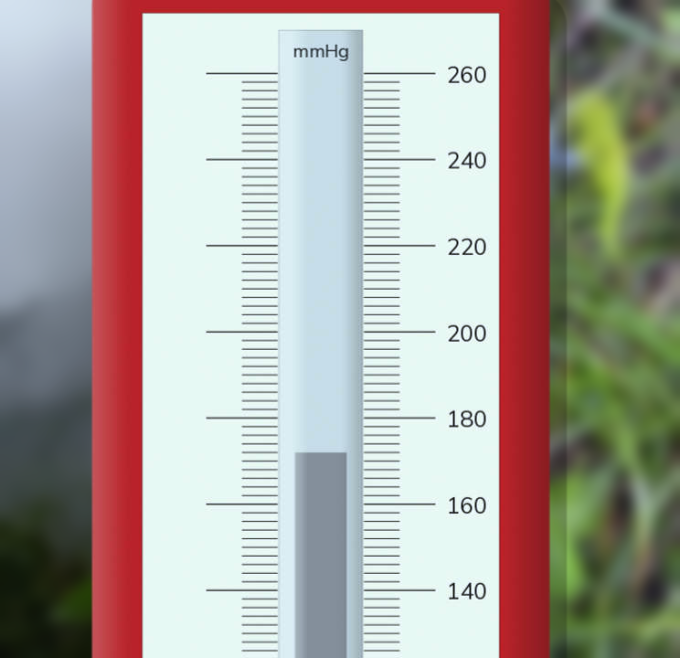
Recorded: 172 mmHg
